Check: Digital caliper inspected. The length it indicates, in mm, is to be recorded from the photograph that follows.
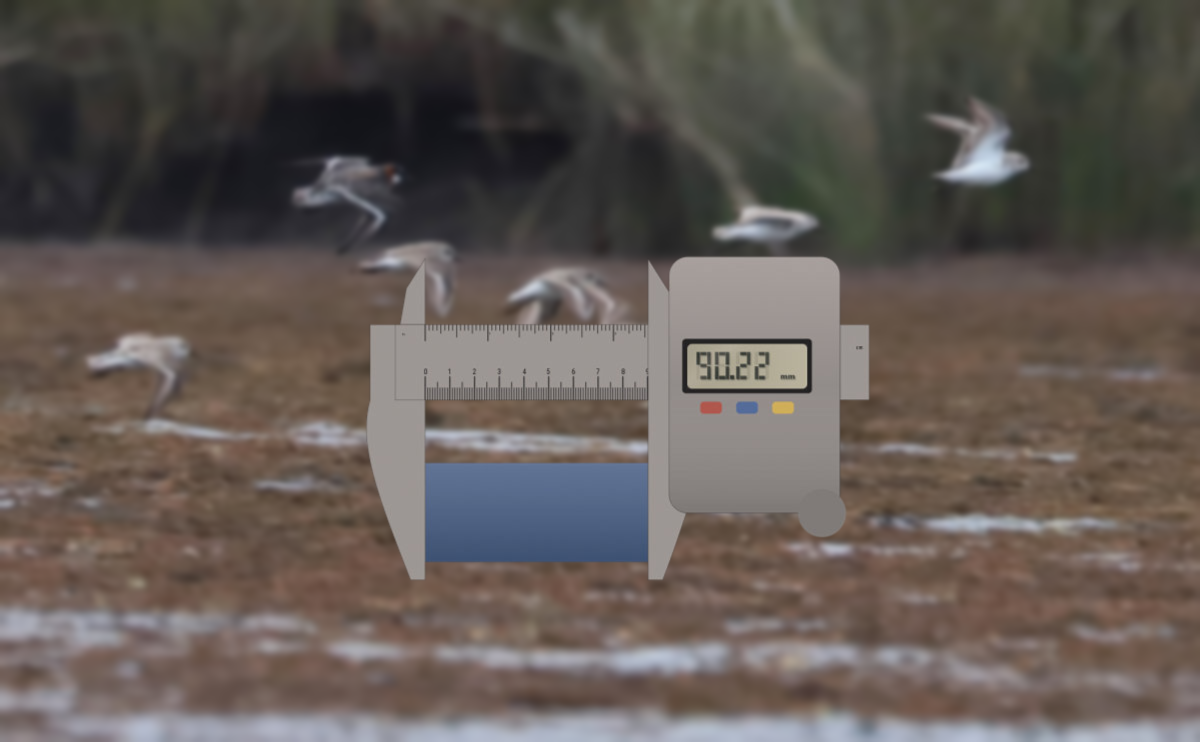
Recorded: 90.22 mm
